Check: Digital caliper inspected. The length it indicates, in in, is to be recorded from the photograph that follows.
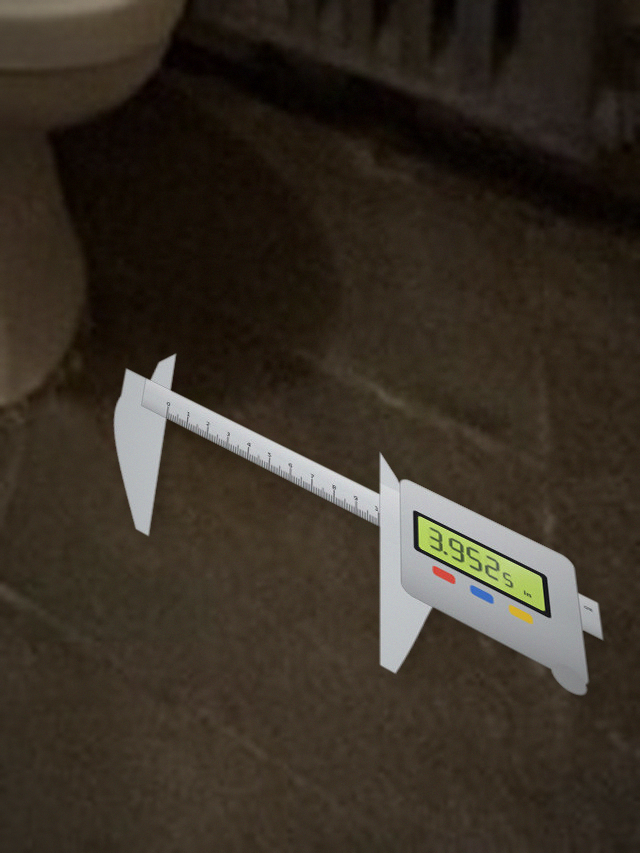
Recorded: 3.9525 in
